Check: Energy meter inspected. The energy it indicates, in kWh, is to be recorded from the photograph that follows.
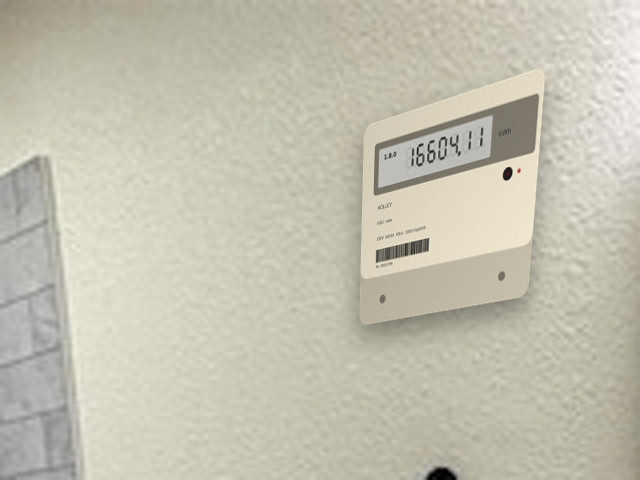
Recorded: 16604.11 kWh
